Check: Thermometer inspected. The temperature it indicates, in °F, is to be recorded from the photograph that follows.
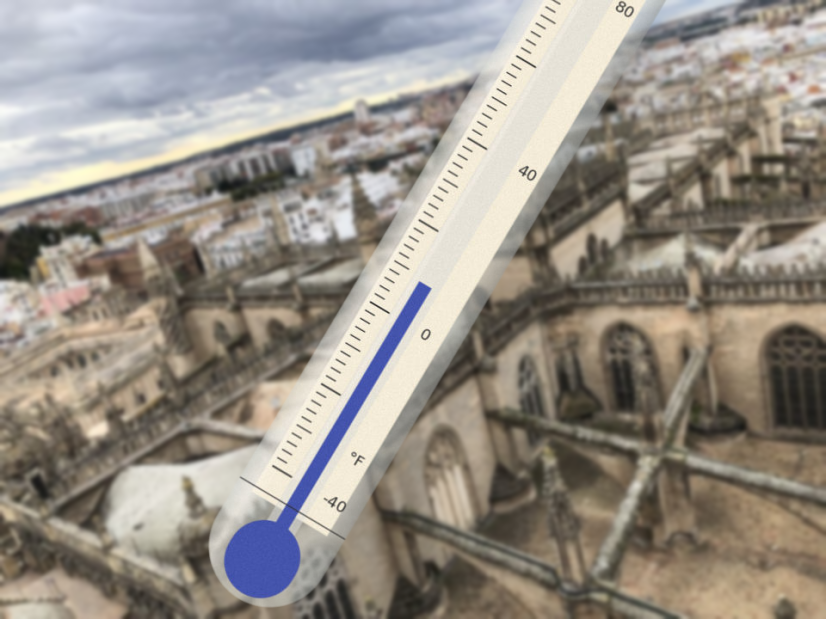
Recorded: 9 °F
